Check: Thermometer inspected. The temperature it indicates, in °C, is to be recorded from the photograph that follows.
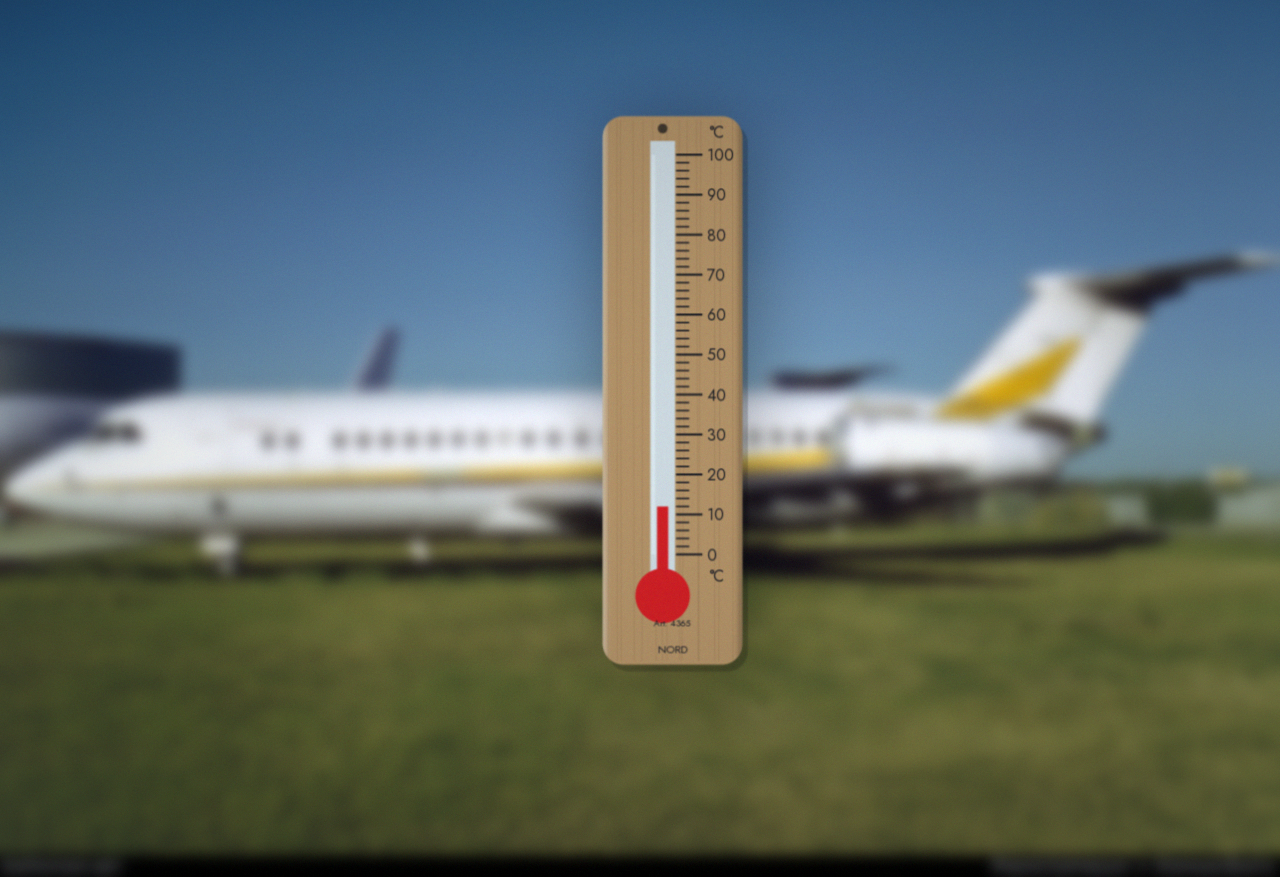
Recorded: 12 °C
